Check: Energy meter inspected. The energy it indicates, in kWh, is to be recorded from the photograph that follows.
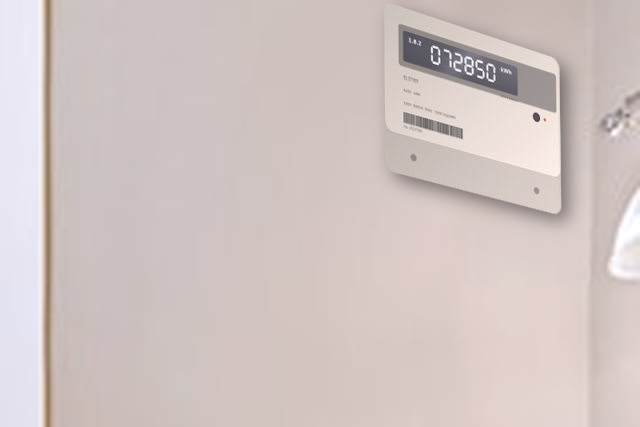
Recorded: 72850 kWh
